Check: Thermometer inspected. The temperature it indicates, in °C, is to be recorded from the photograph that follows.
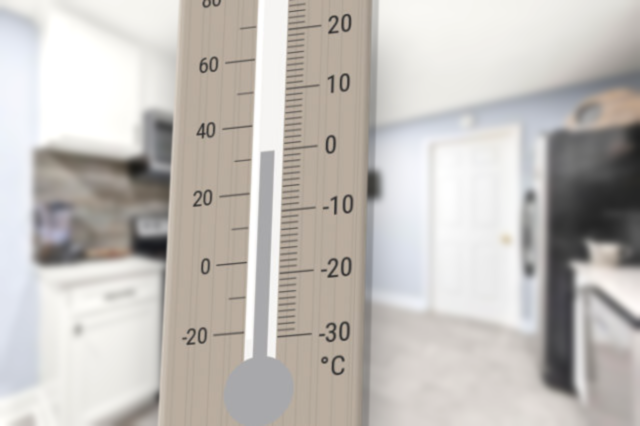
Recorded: 0 °C
